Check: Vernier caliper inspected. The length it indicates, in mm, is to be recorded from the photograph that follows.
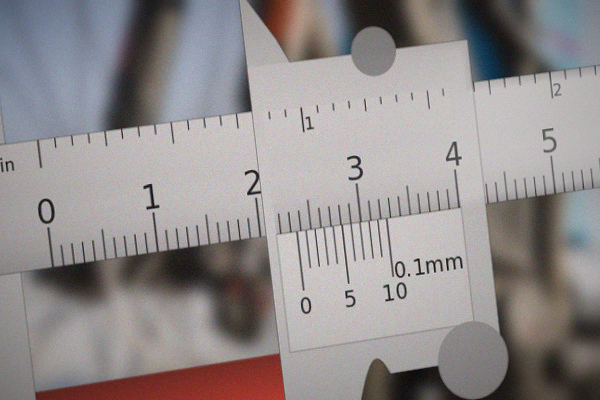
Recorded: 23.6 mm
